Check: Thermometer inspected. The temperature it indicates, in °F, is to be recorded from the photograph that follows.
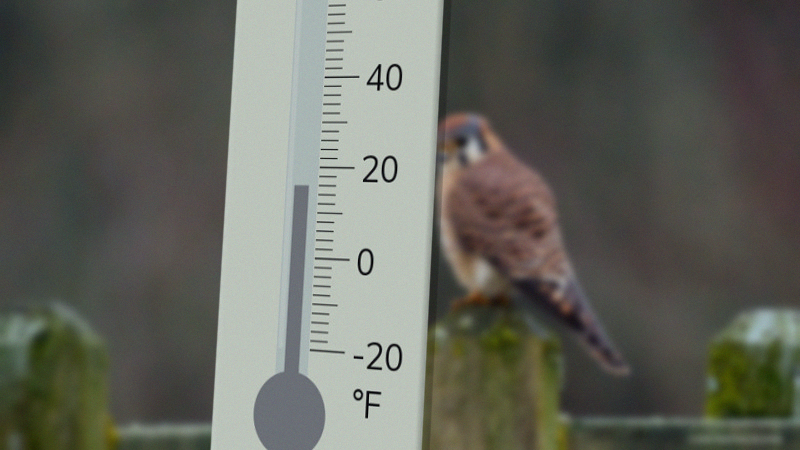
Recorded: 16 °F
